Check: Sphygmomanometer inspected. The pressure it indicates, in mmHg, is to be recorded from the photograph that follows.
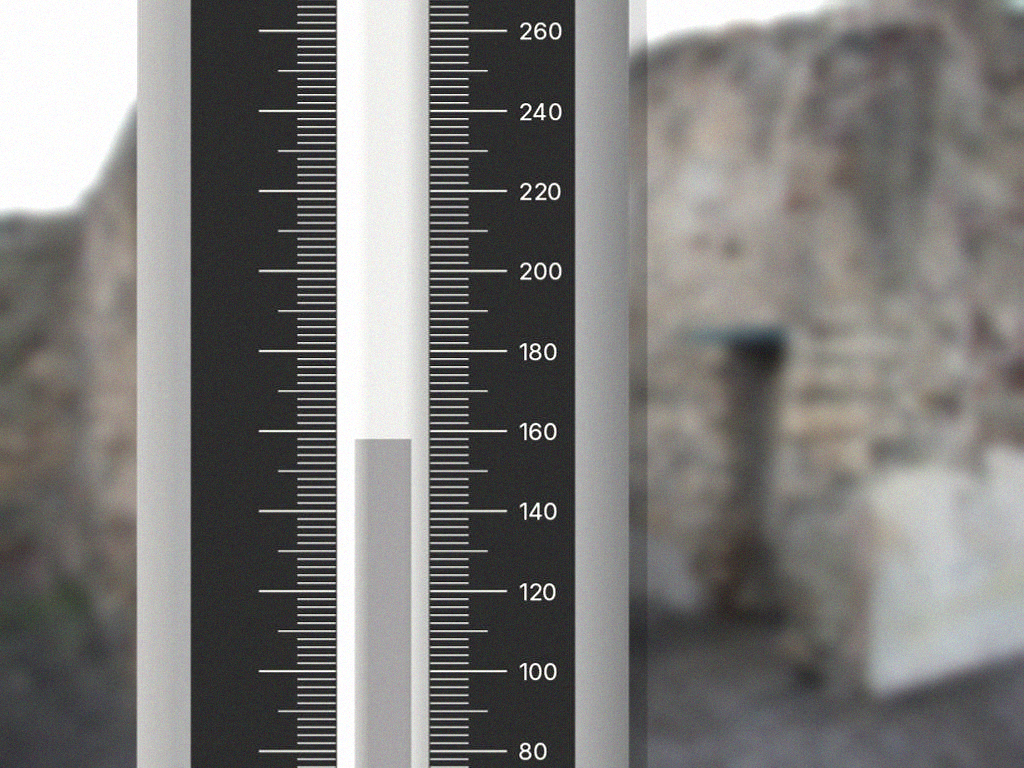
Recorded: 158 mmHg
